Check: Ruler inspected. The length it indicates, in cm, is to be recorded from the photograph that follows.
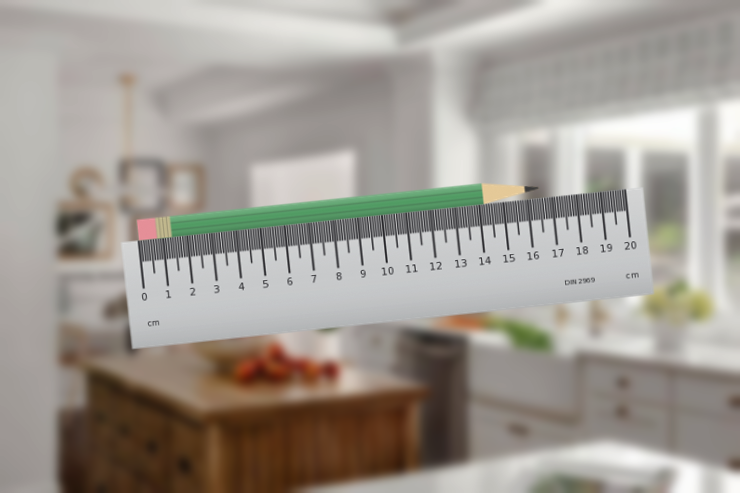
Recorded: 16.5 cm
